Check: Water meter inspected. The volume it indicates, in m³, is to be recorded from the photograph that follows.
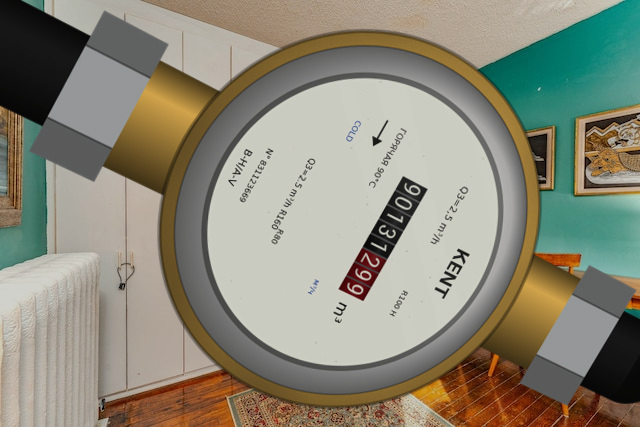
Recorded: 90131.299 m³
